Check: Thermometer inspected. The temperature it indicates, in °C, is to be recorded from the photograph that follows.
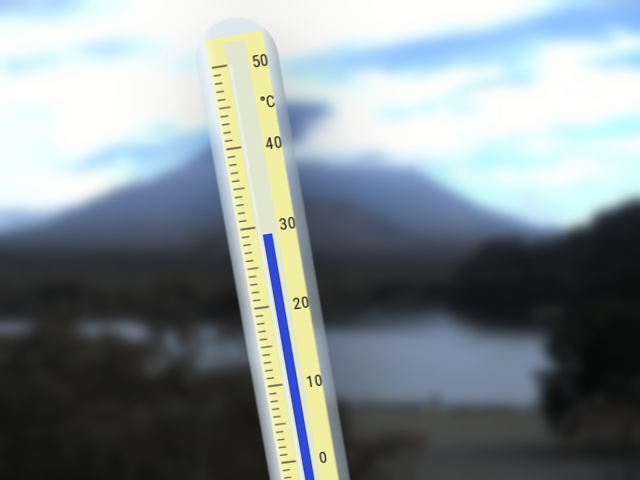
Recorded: 29 °C
